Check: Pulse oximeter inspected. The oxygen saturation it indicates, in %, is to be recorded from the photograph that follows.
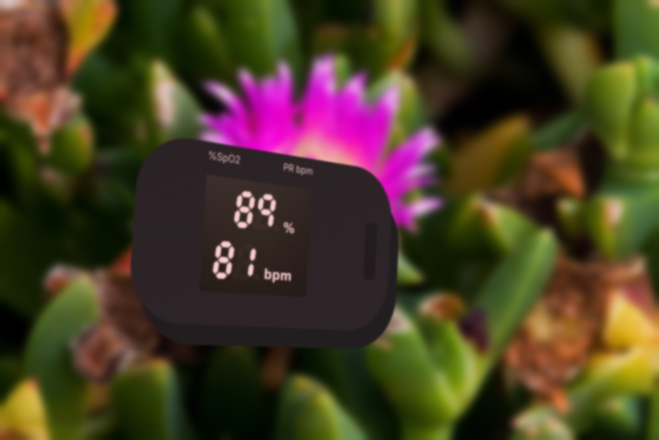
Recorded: 89 %
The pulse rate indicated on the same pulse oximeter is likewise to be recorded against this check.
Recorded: 81 bpm
